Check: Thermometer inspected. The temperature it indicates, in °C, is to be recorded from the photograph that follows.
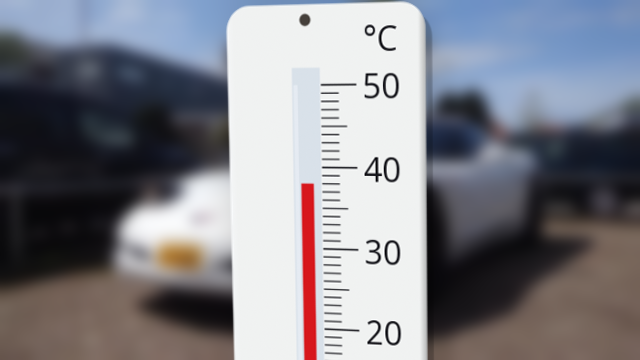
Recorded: 38 °C
